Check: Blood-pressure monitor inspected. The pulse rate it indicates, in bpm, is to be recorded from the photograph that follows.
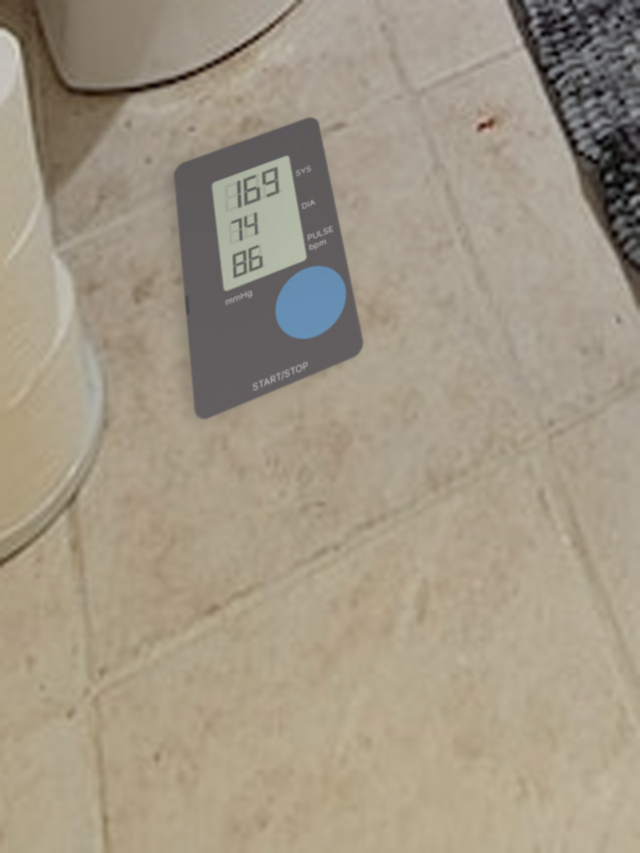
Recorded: 86 bpm
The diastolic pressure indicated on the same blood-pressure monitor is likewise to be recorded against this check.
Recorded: 74 mmHg
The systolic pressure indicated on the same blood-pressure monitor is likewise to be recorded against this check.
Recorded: 169 mmHg
